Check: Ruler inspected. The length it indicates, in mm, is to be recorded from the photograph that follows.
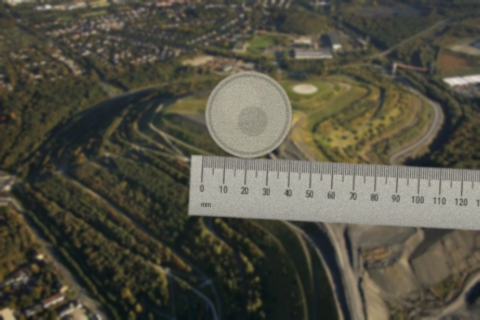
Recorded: 40 mm
